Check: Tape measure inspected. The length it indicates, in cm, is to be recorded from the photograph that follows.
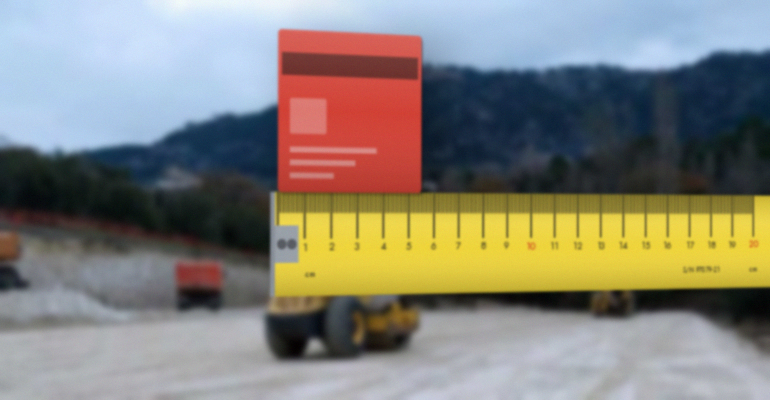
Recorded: 5.5 cm
